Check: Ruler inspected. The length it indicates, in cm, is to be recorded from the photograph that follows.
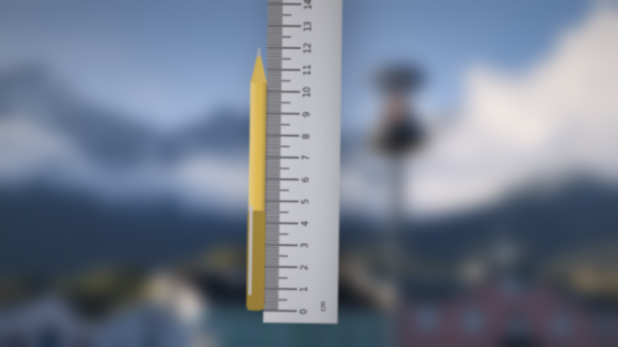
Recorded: 12 cm
